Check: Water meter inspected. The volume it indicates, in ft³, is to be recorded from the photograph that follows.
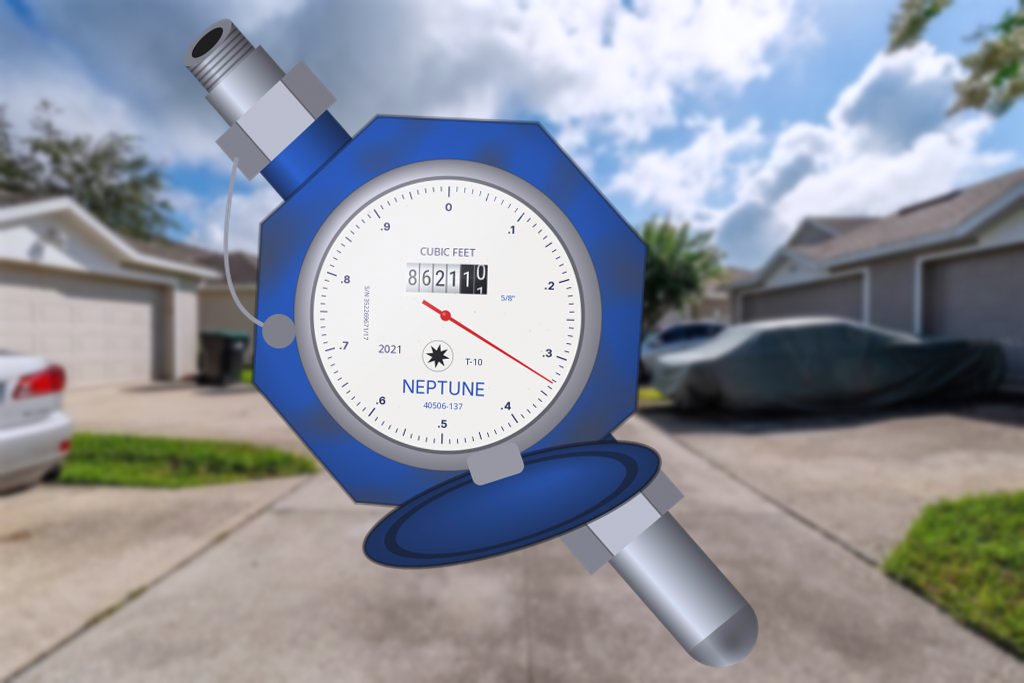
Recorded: 862110.33 ft³
